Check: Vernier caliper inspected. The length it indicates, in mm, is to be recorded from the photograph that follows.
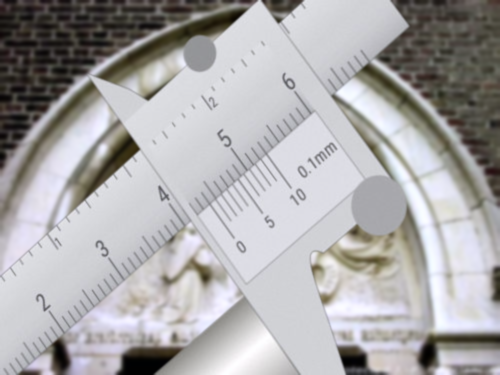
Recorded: 44.0 mm
